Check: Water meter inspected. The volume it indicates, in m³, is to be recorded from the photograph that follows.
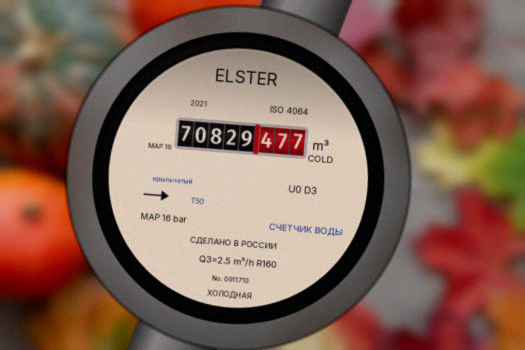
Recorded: 70829.477 m³
